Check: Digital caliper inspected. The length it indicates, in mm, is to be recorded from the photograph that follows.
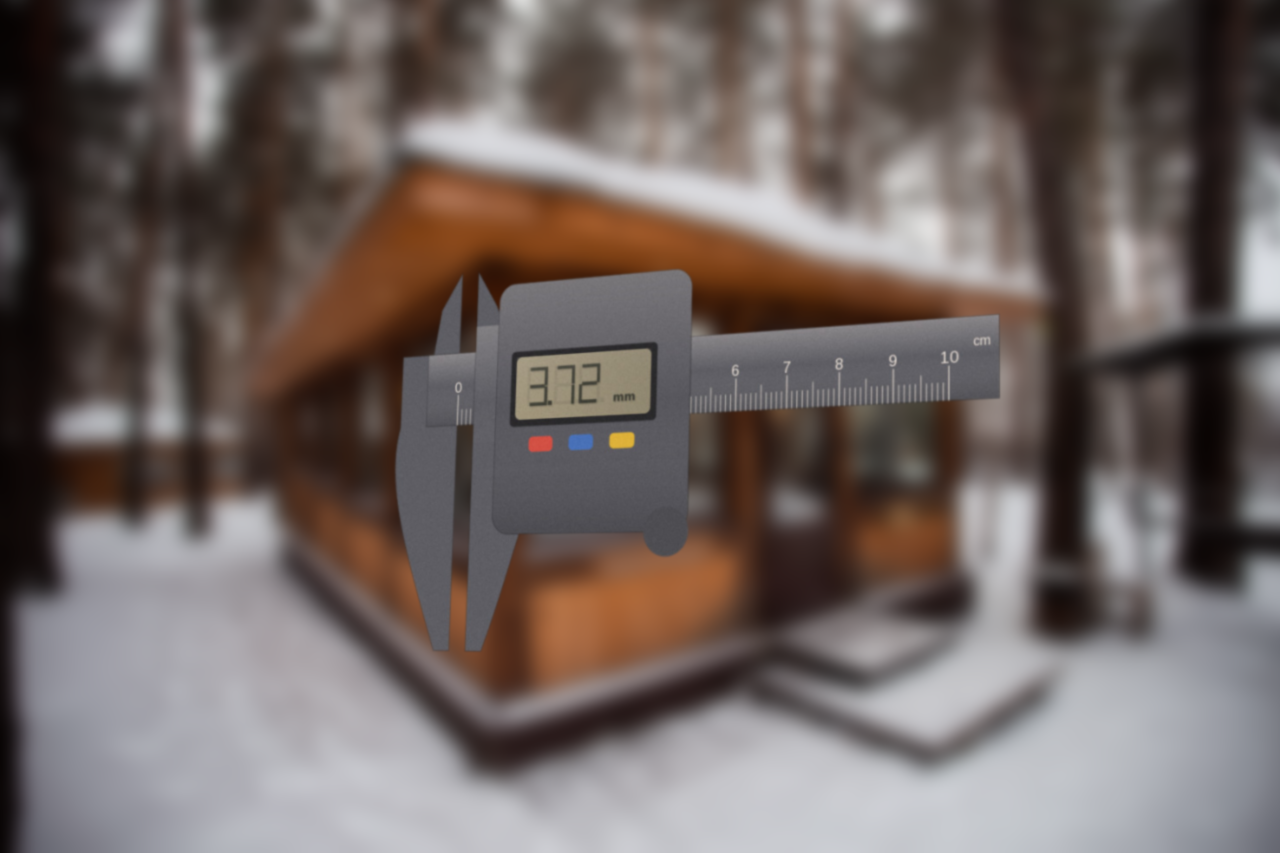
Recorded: 3.72 mm
